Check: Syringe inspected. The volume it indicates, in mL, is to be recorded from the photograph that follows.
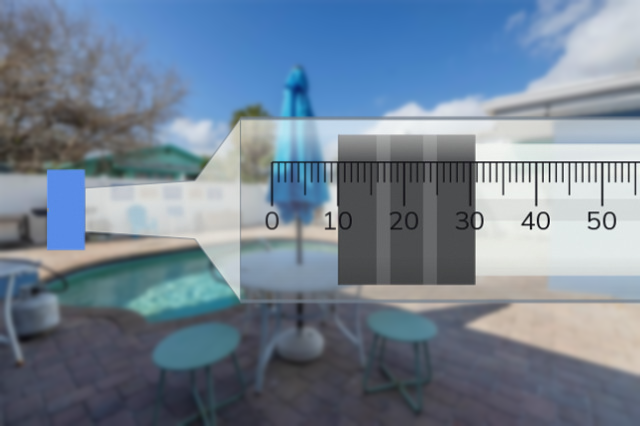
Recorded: 10 mL
